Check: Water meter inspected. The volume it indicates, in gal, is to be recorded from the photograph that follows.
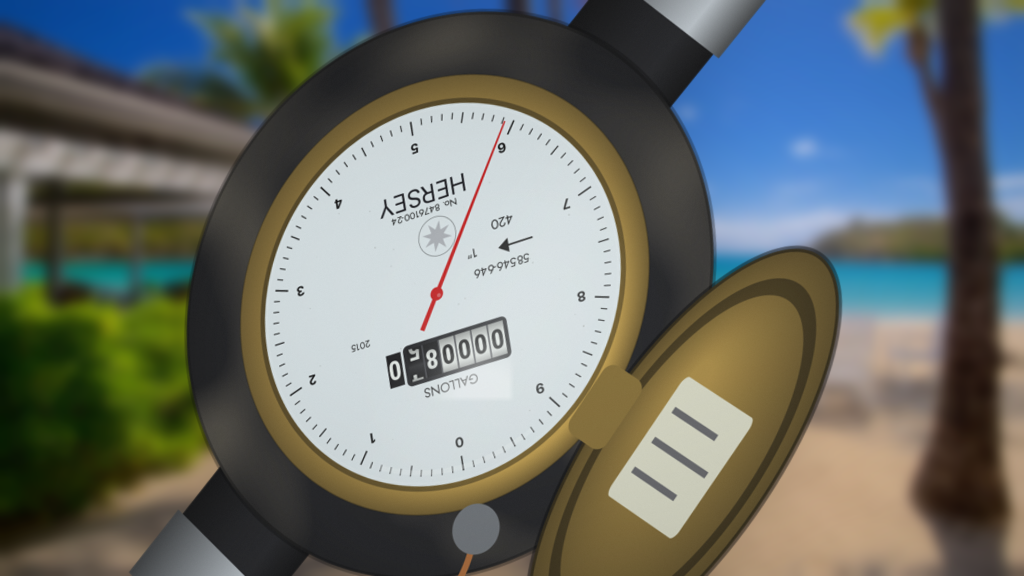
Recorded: 845.9 gal
